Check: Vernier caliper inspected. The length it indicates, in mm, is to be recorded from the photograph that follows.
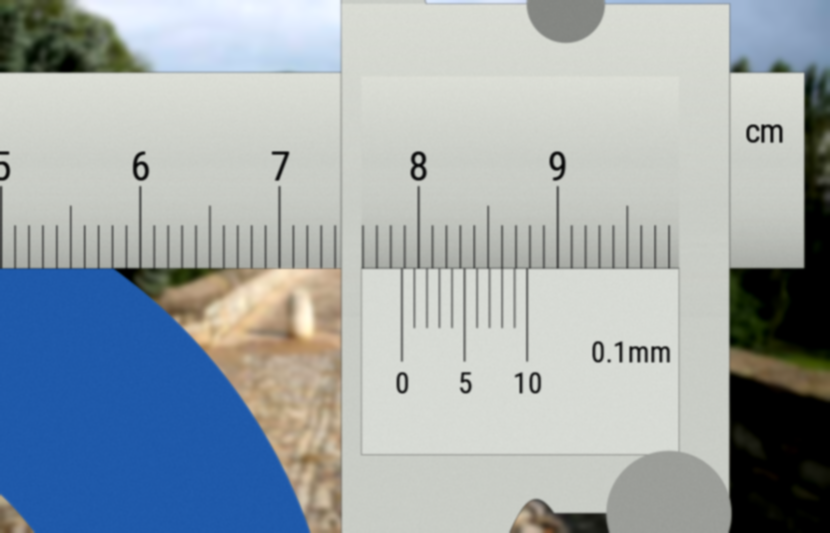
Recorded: 78.8 mm
